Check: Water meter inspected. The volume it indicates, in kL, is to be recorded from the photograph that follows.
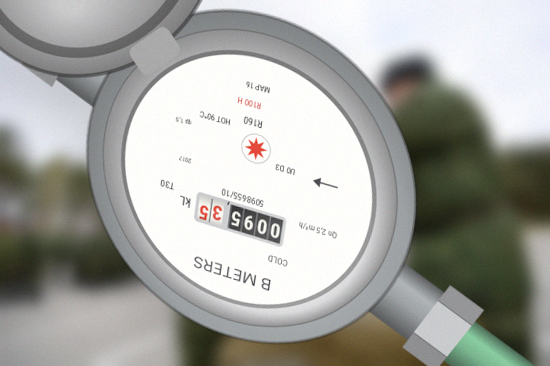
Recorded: 95.35 kL
